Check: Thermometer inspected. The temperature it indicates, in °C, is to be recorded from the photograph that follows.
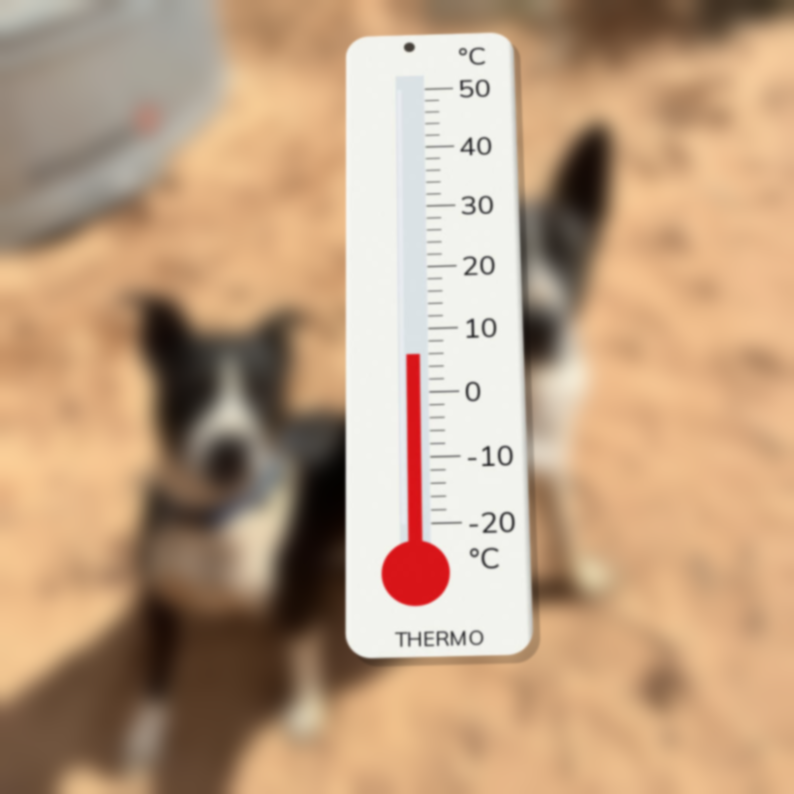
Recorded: 6 °C
